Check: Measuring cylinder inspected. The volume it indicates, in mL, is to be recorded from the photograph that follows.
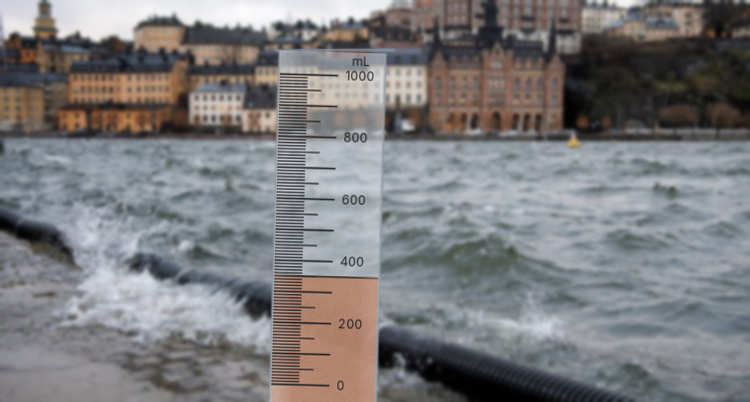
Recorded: 350 mL
